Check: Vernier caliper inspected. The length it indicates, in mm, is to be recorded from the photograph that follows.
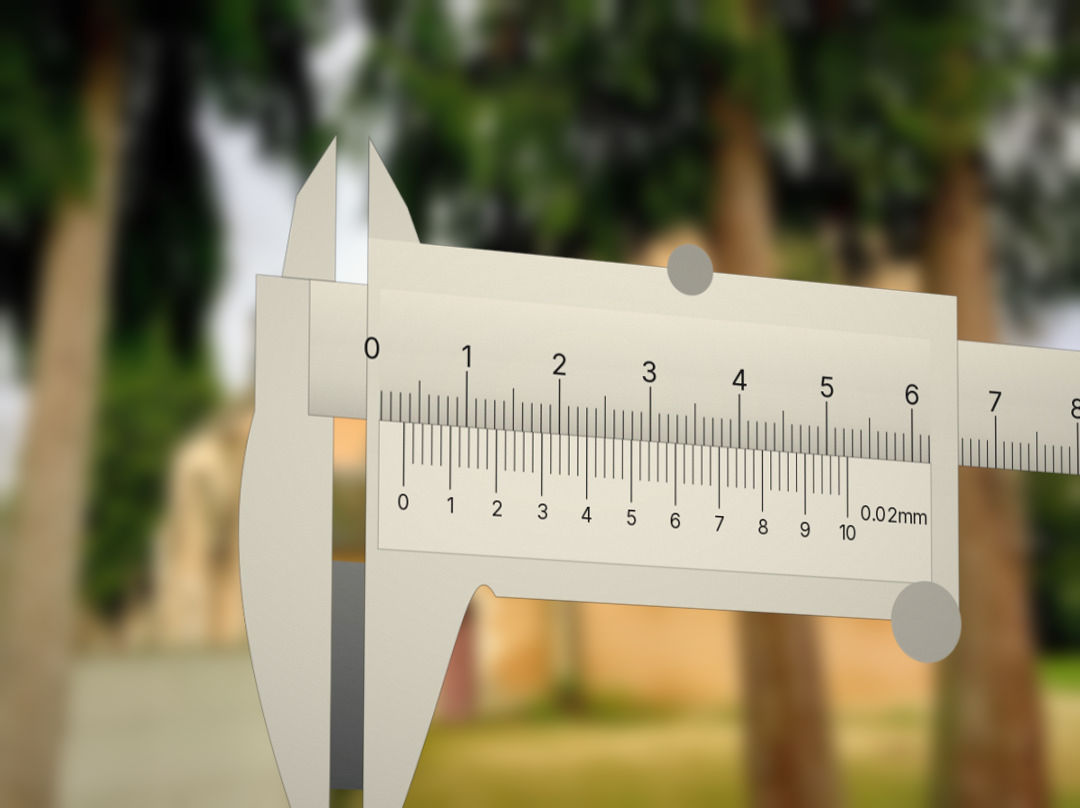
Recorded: 3.4 mm
